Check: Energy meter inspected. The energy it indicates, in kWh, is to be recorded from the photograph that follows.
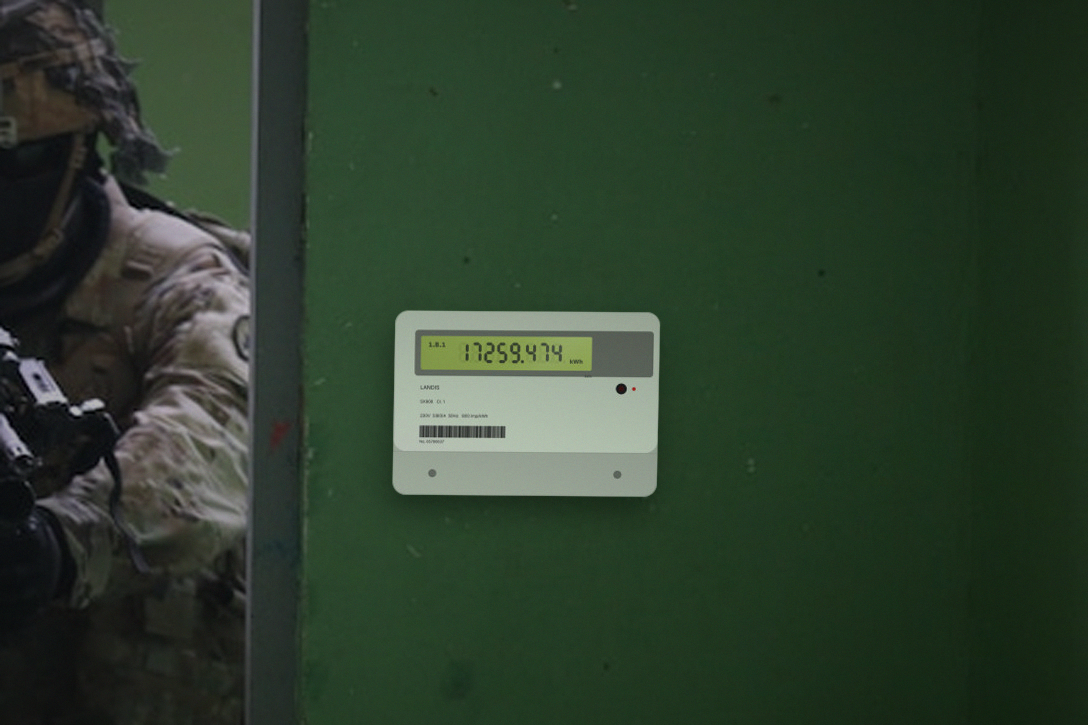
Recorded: 17259.474 kWh
